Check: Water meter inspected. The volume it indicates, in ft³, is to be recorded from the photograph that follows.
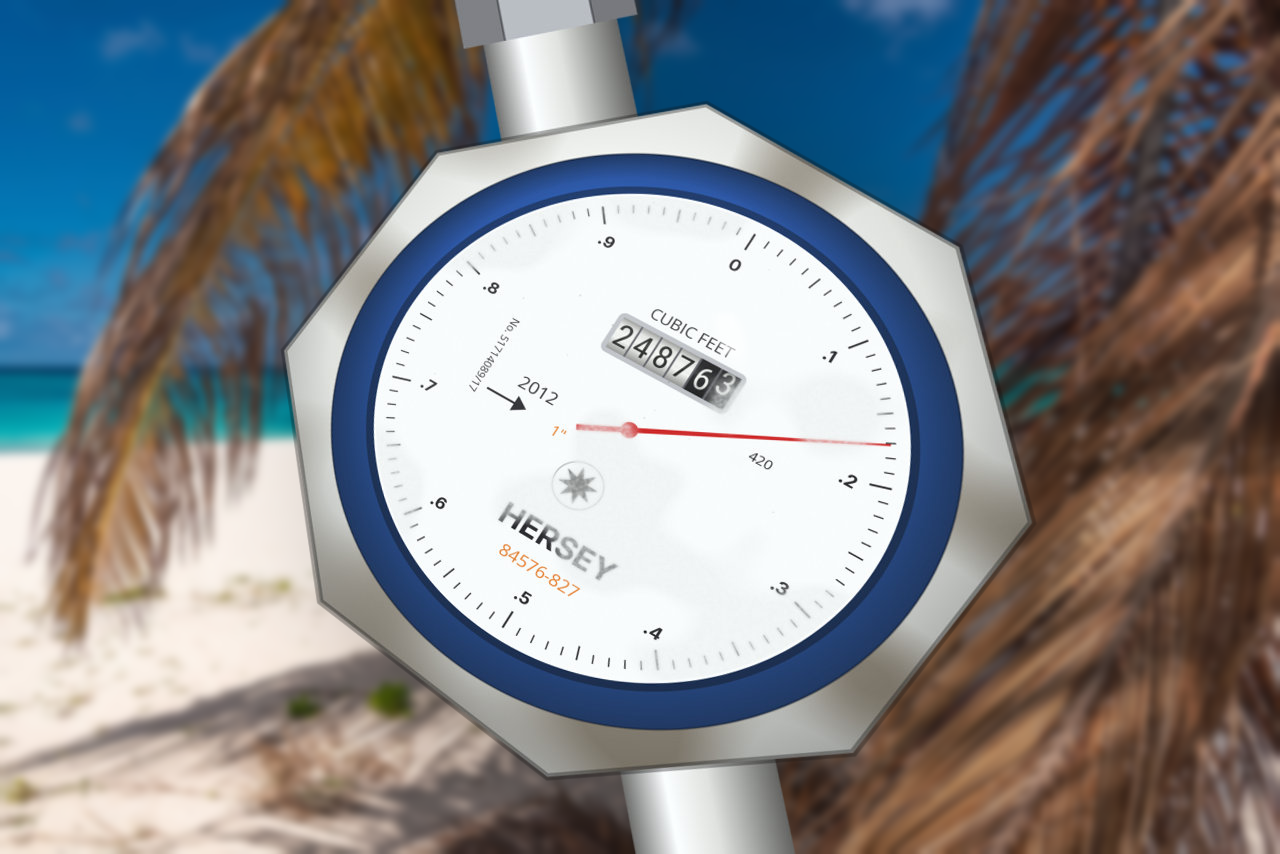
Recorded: 248763.17 ft³
